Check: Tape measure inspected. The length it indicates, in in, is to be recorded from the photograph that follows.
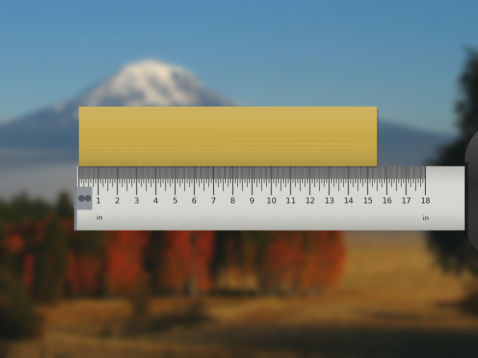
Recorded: 15.5 in
